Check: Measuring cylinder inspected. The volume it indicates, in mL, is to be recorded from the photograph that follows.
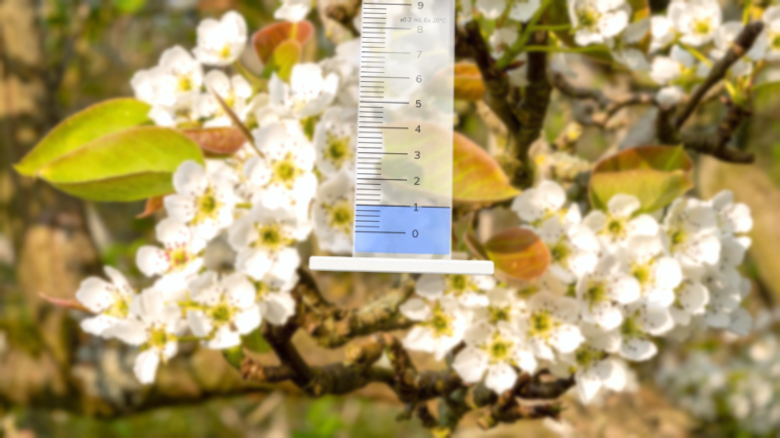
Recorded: 1 mL
